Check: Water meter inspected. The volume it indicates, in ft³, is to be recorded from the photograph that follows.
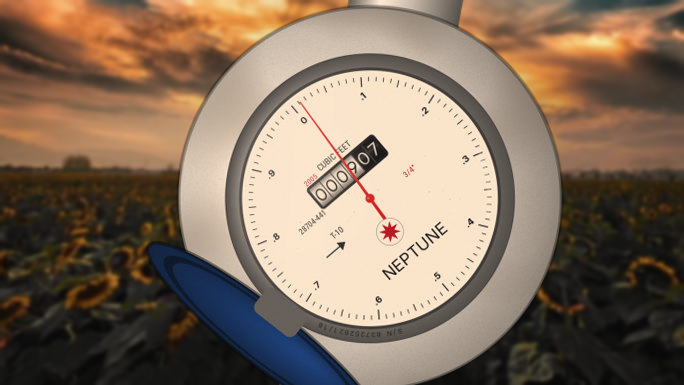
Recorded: 907.01 ft³
